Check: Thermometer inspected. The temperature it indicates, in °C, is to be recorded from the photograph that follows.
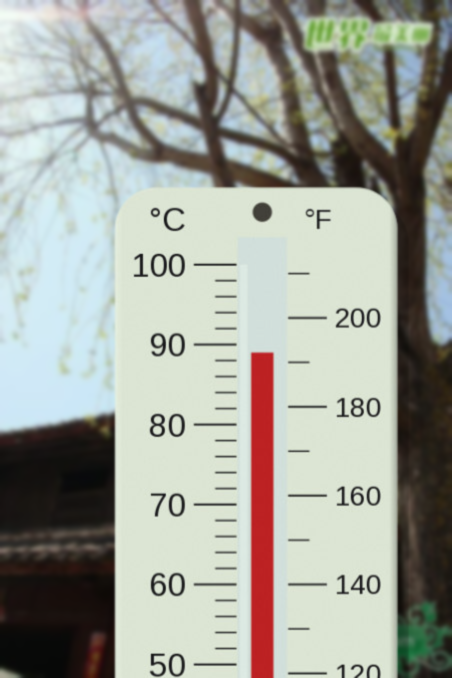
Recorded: 89 °C
